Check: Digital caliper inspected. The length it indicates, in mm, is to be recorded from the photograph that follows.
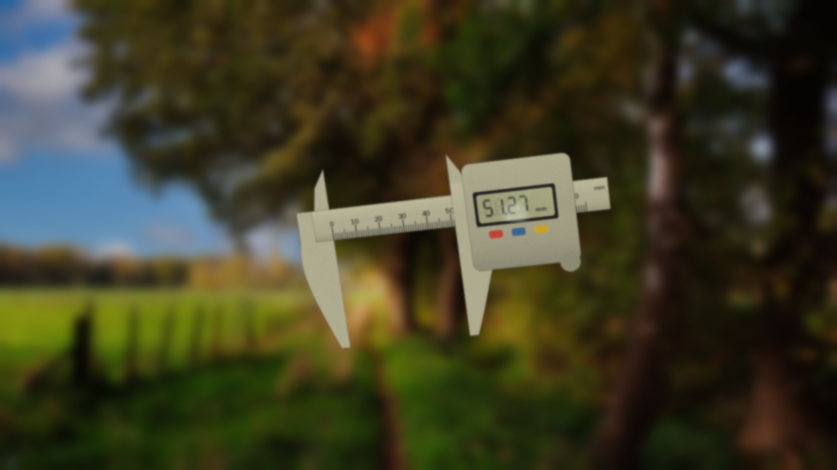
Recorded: 51.27 mm
